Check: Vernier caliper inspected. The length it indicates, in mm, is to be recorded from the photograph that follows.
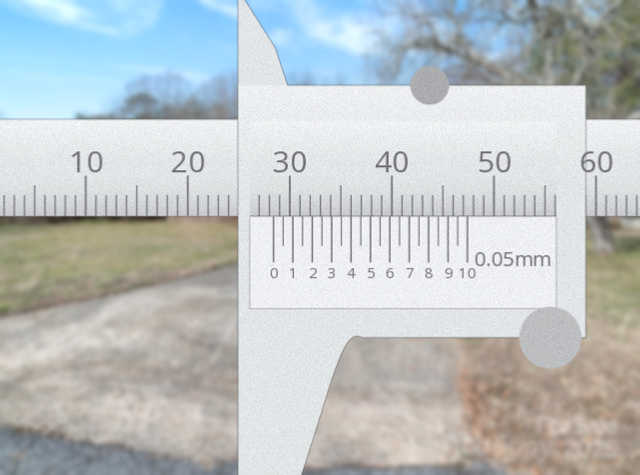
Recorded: 28.4 mm
